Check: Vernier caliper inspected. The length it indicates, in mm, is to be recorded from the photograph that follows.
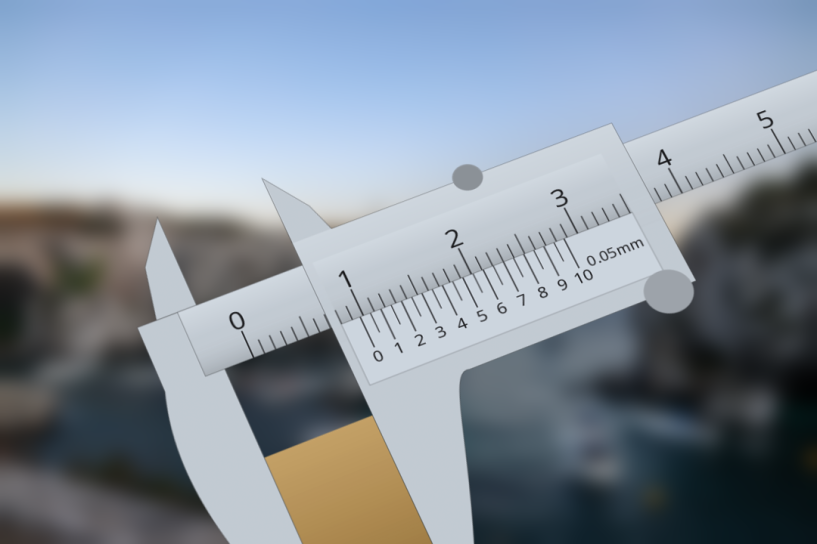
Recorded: 9.7 mm
